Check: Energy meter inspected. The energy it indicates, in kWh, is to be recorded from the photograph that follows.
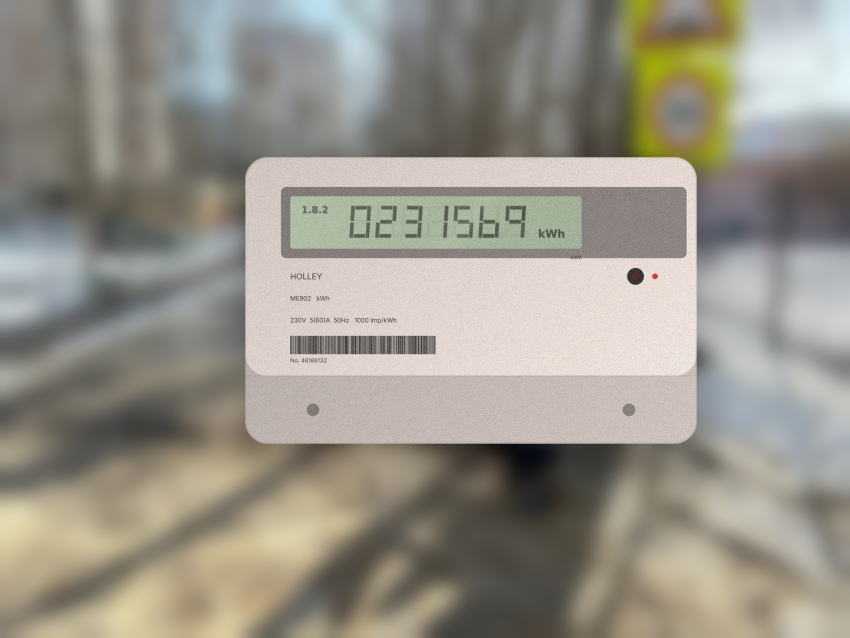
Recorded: 231569 kWh
